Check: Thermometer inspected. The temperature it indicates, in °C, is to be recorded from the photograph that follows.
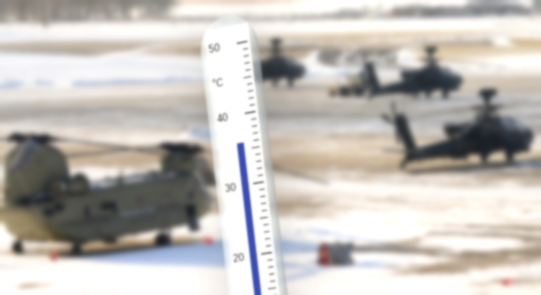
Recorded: 36 °C
